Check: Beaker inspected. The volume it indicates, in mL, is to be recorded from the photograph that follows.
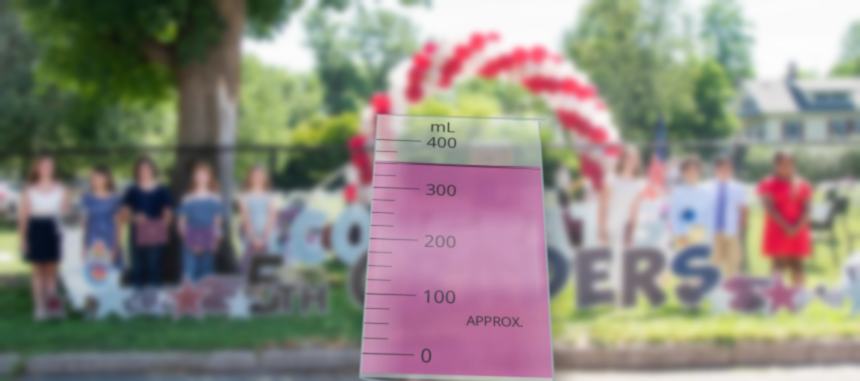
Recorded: 350 mL
